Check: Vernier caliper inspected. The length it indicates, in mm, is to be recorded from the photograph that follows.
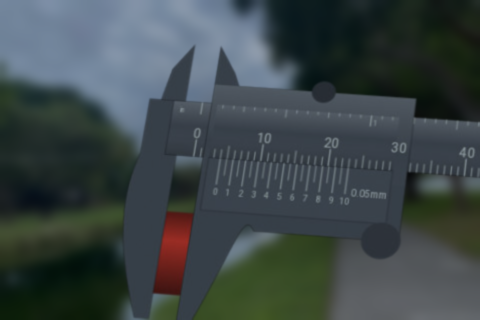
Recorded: 4.0 mm
